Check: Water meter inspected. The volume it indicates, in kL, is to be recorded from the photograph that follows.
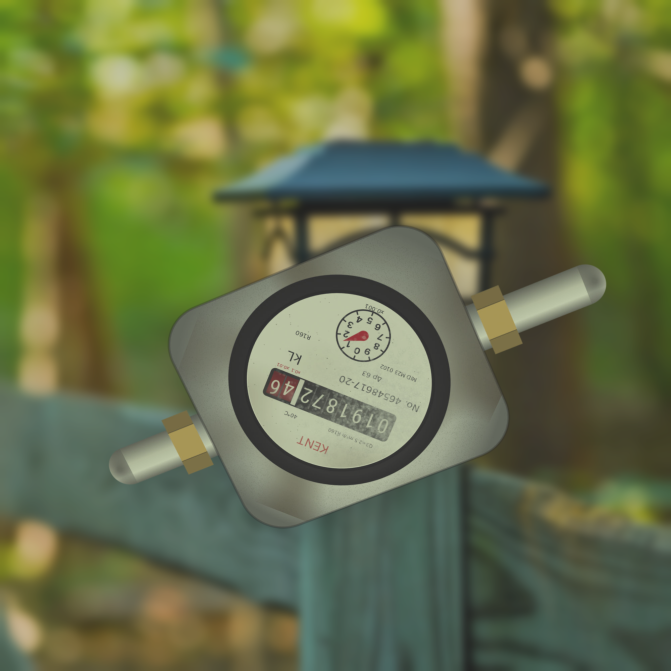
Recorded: 191872.461 kL
